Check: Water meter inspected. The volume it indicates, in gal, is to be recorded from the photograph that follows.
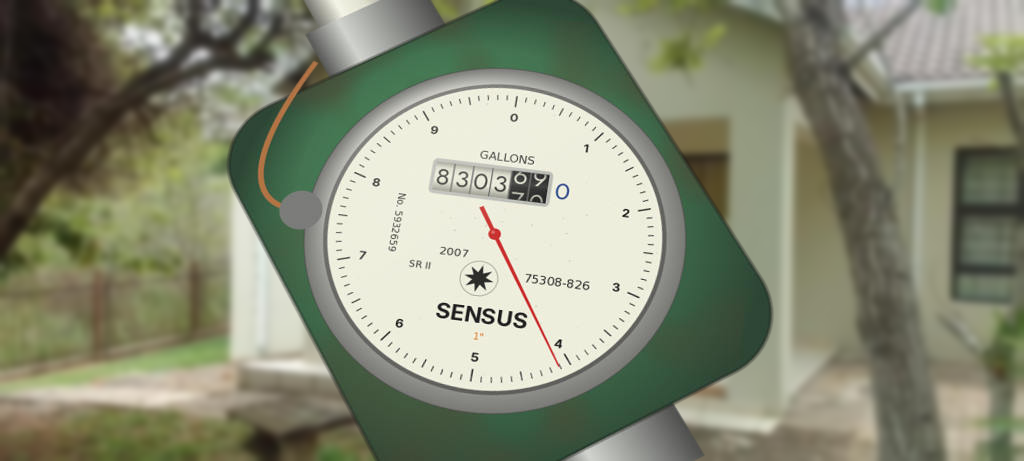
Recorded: 8303694.1 gal
